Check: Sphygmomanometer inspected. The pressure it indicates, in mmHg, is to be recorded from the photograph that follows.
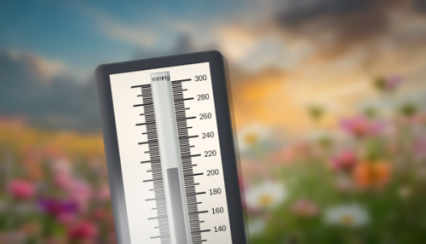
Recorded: 210 mmHg
